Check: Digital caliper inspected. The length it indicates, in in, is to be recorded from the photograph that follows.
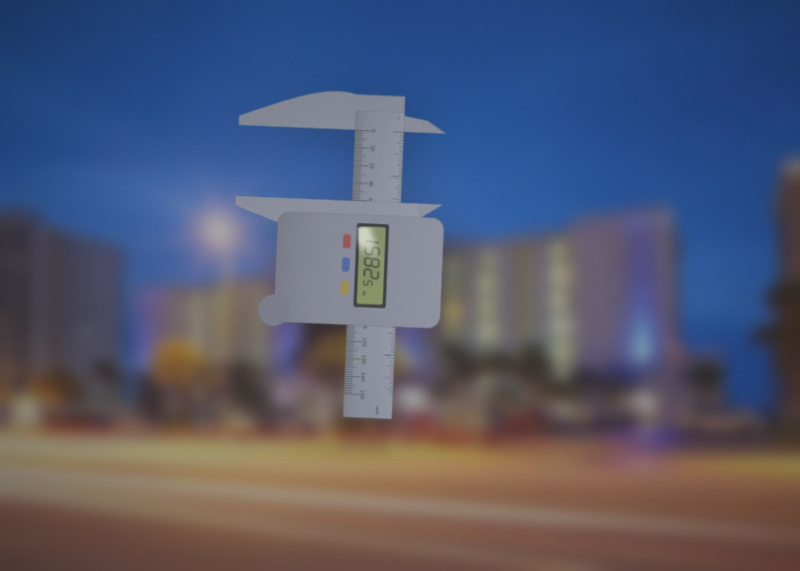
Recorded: 1.5825 in
